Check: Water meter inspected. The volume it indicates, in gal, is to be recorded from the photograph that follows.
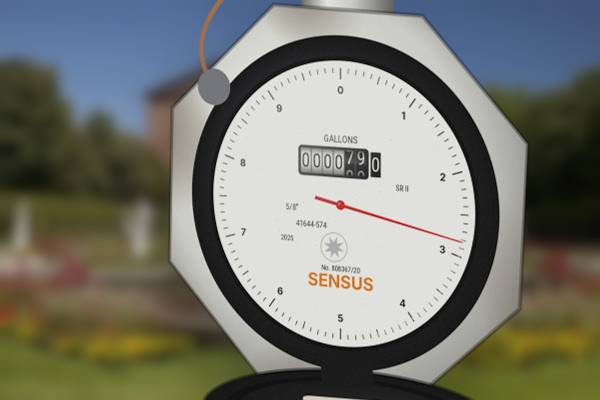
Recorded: 792.8 gal
